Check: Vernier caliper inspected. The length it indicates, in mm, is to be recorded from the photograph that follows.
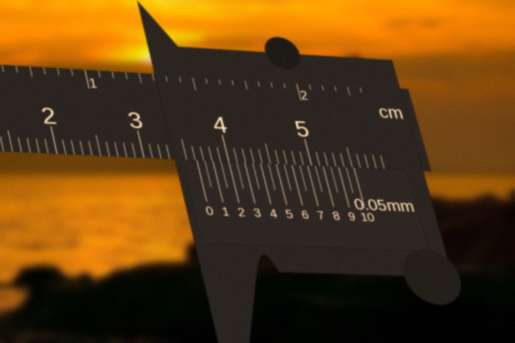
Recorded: 36.2 mm
